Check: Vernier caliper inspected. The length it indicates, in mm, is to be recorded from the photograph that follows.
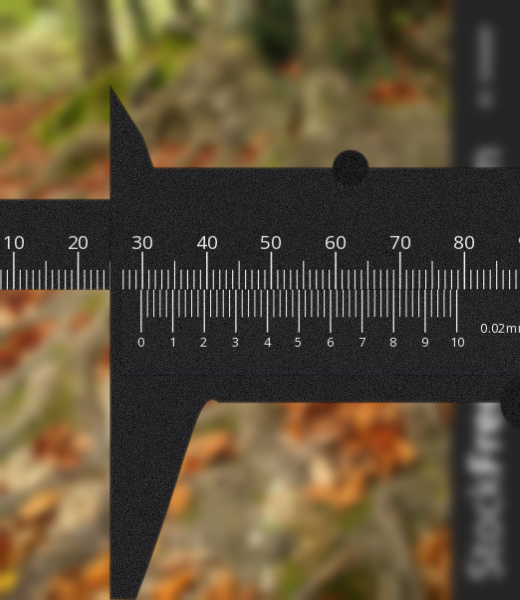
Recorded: 29.8 mm
